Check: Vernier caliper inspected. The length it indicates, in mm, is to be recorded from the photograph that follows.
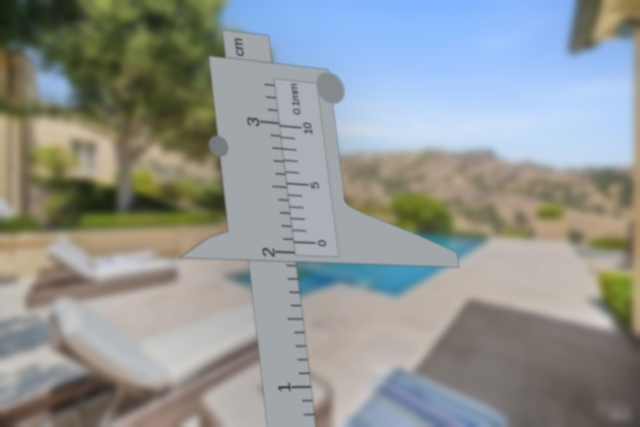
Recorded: 20.8 mm
